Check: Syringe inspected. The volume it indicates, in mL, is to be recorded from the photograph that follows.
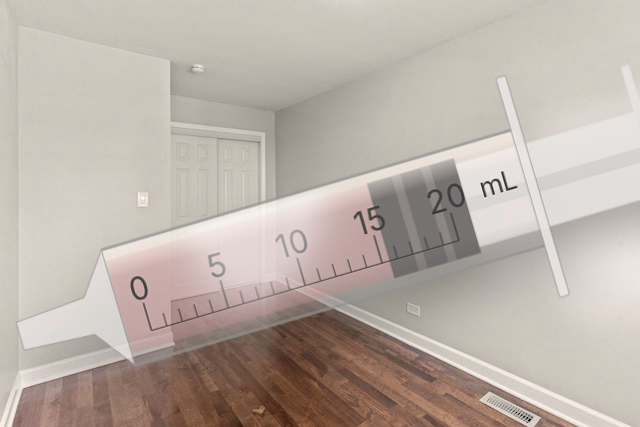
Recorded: 15.5 mL
